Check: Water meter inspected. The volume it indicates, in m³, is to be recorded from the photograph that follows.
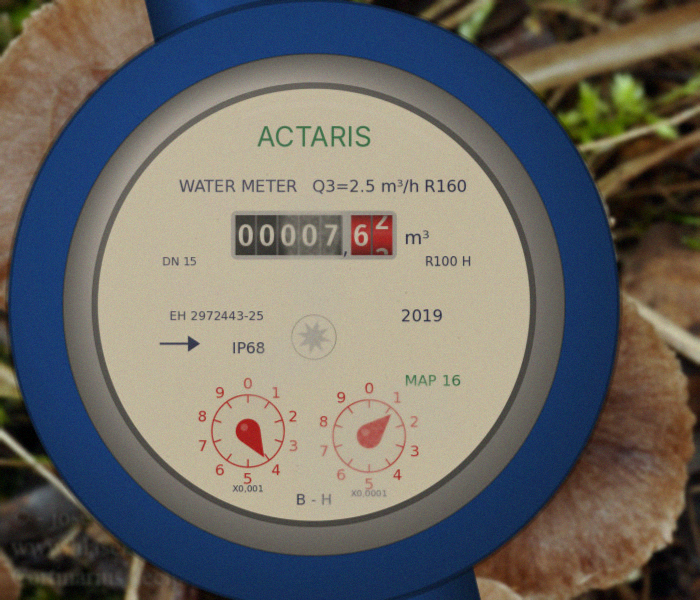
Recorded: 7.6241 m³
